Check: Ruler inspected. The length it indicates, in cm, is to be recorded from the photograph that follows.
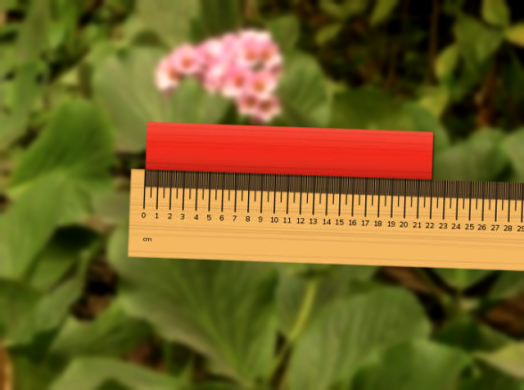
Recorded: 22 cm
